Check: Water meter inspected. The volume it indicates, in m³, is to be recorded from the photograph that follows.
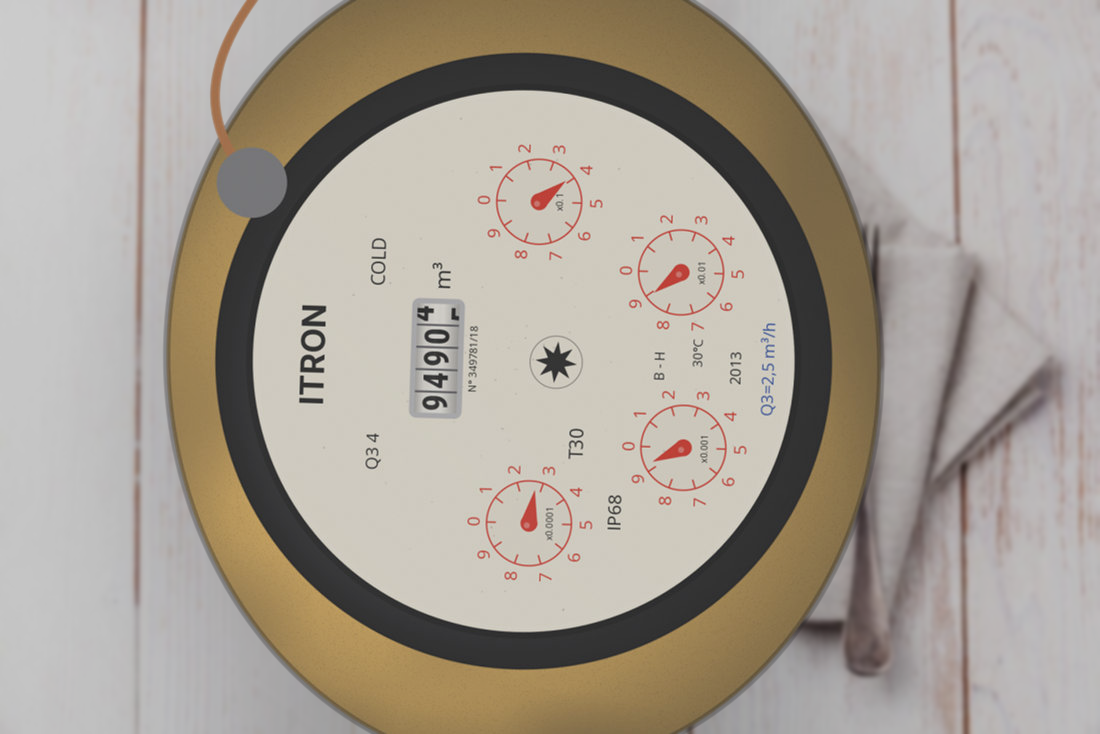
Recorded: 94904.3892 m³
